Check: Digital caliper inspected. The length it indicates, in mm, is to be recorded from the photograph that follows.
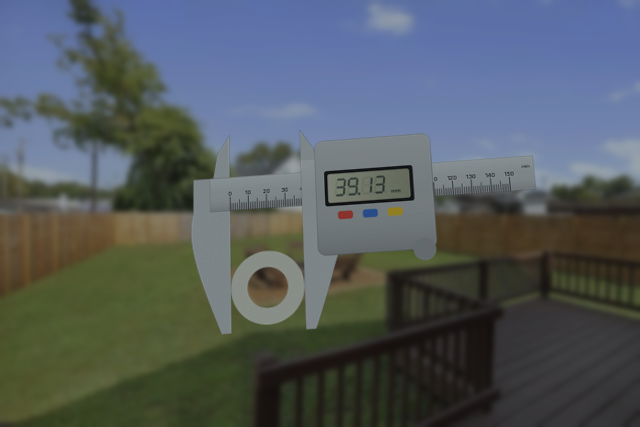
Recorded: 39.13 mm
